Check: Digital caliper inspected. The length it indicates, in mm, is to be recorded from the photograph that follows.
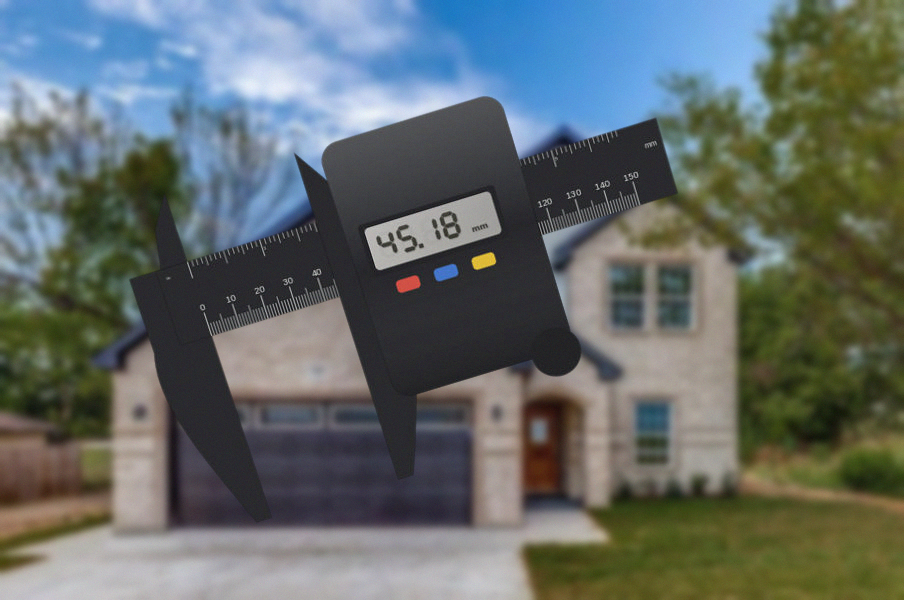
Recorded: 45.18 mm
